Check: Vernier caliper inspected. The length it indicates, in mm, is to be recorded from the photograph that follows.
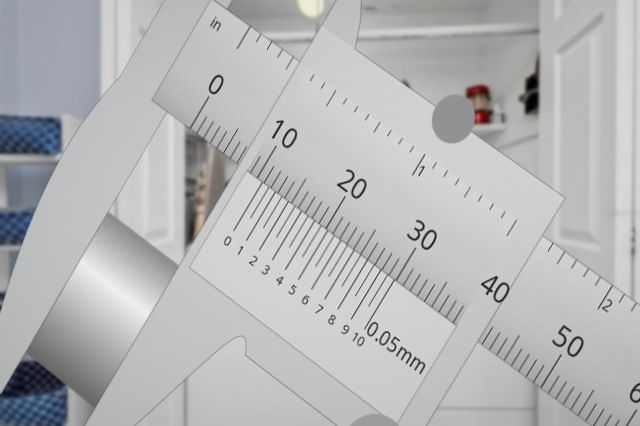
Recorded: 10.8 mm
